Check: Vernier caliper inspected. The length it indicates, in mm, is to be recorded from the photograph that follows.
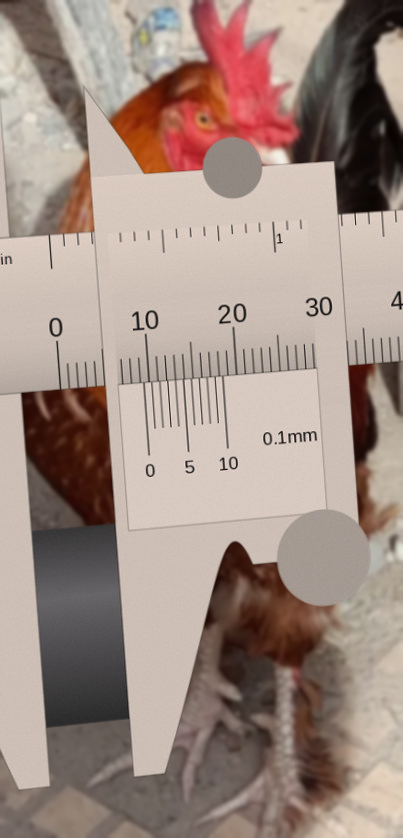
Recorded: 9.4 mm
